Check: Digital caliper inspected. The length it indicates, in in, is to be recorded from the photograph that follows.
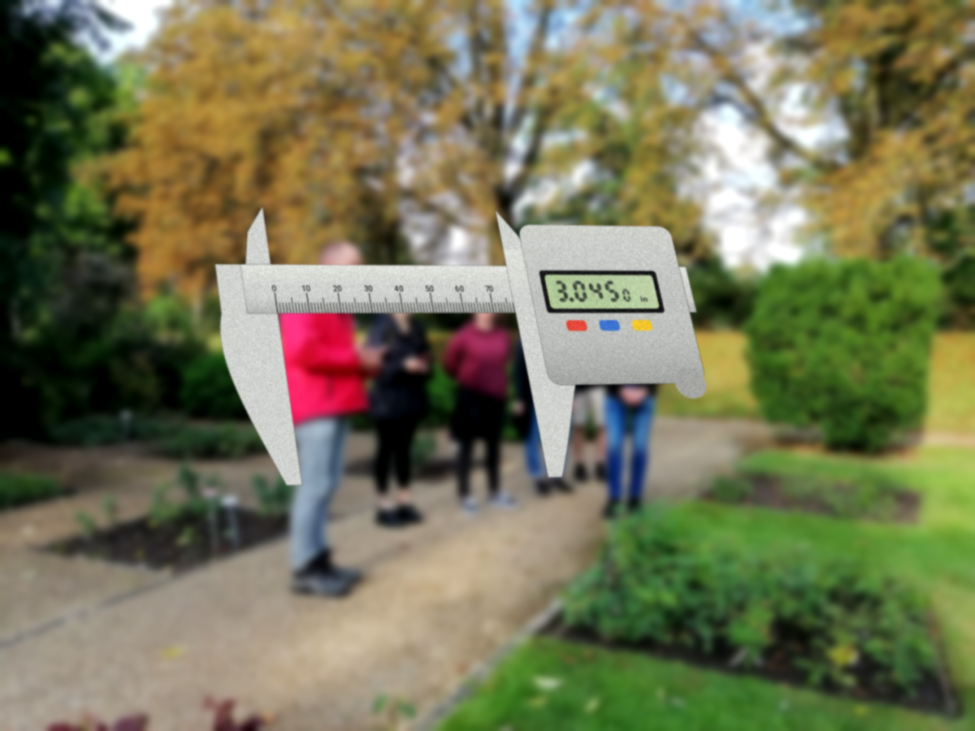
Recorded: 3.0450 in
